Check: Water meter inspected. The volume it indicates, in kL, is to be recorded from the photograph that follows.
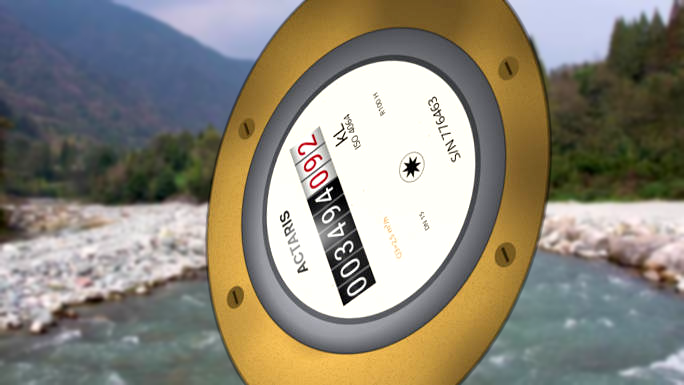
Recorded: 3494.092 kL
